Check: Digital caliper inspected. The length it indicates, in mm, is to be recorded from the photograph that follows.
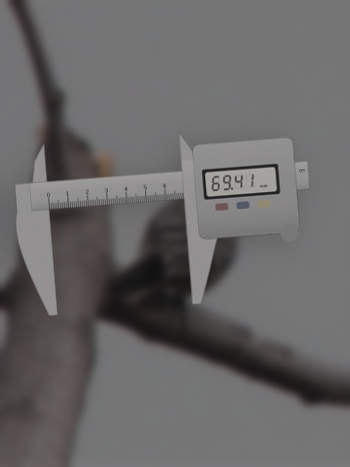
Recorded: 69.41 mm
